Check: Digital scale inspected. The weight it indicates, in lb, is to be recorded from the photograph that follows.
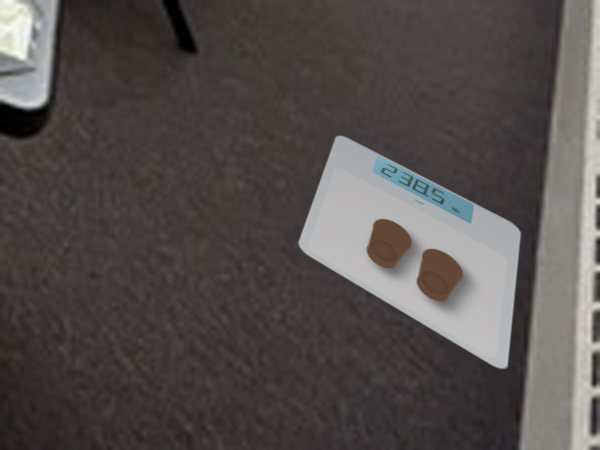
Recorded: 238.5 lb
